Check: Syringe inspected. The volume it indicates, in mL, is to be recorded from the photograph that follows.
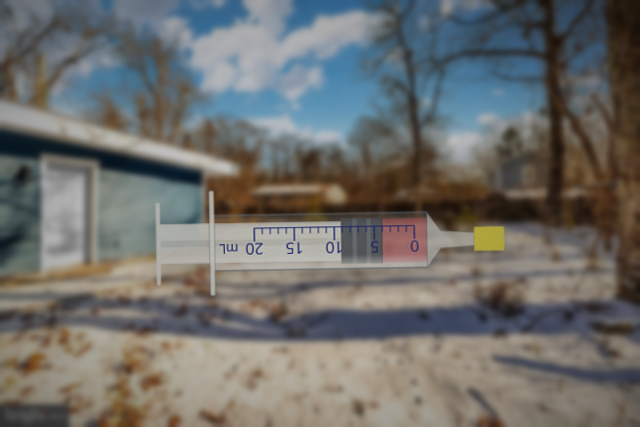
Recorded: 4 mL
